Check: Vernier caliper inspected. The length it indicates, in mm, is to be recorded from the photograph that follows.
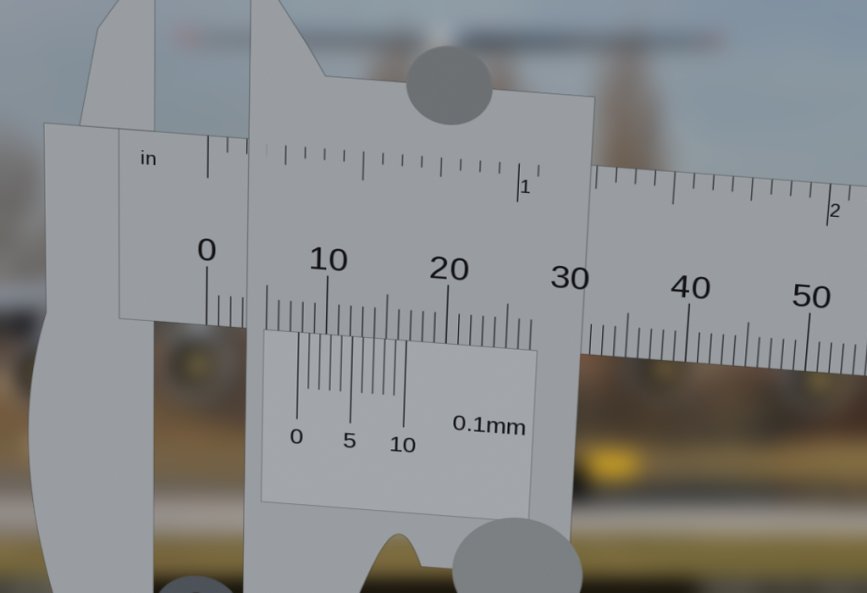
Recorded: 7.7 mm
